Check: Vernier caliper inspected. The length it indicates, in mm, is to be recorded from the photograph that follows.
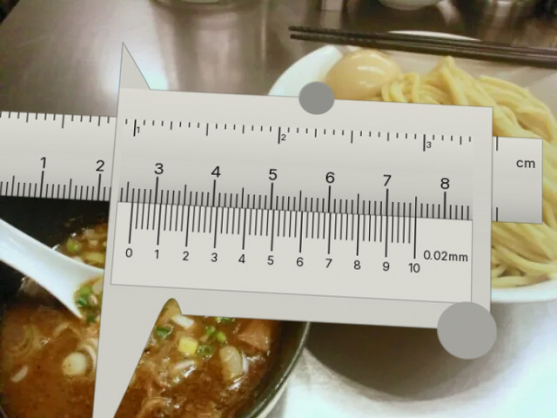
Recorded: 26.0 mm
